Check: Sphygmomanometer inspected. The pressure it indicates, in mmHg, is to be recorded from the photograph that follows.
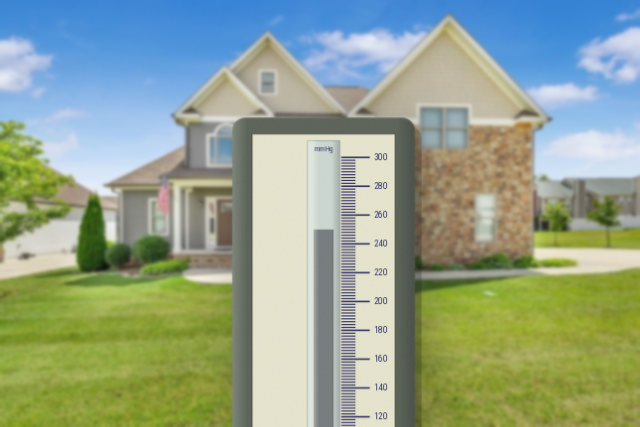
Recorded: 250 mmHg
